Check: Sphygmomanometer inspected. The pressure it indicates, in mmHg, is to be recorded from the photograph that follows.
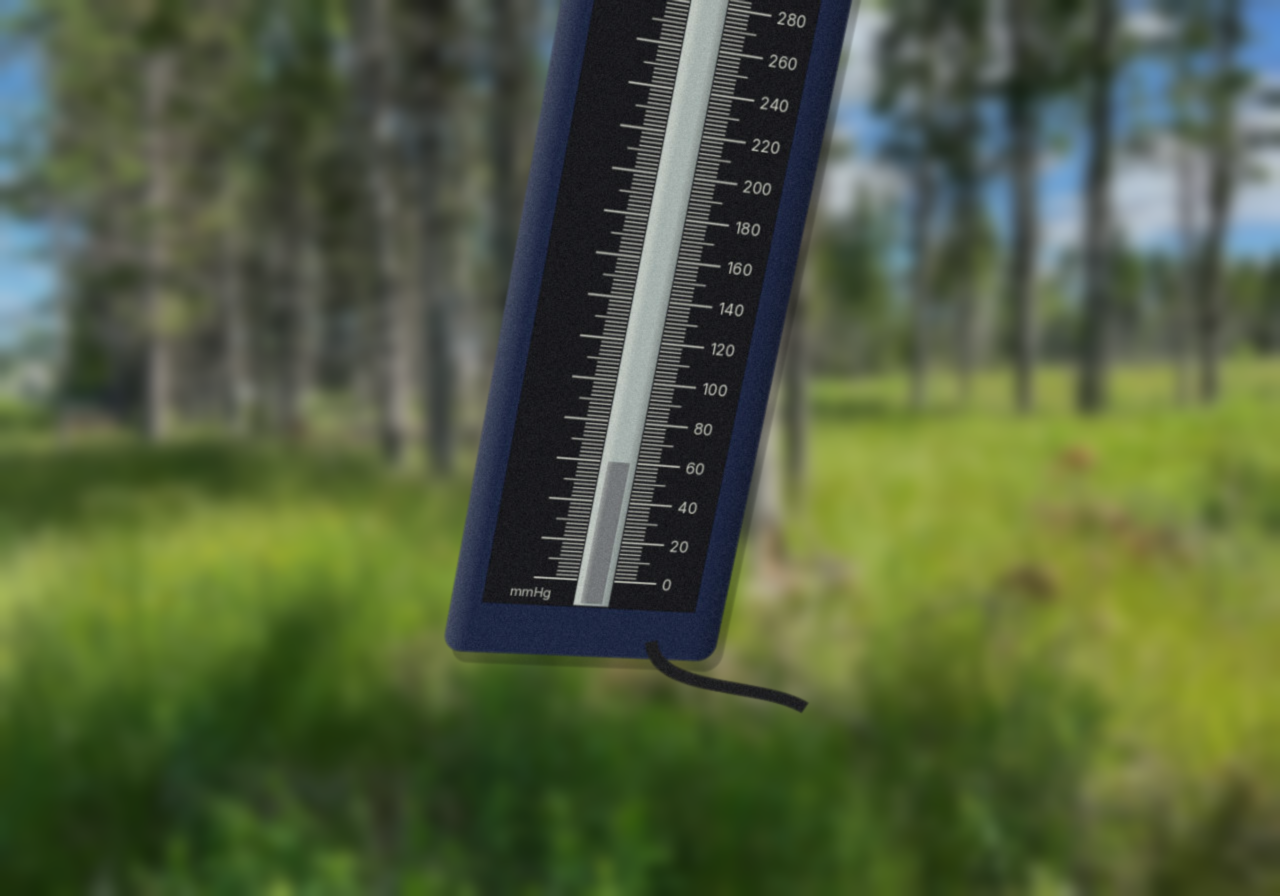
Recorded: 60 mmHg
